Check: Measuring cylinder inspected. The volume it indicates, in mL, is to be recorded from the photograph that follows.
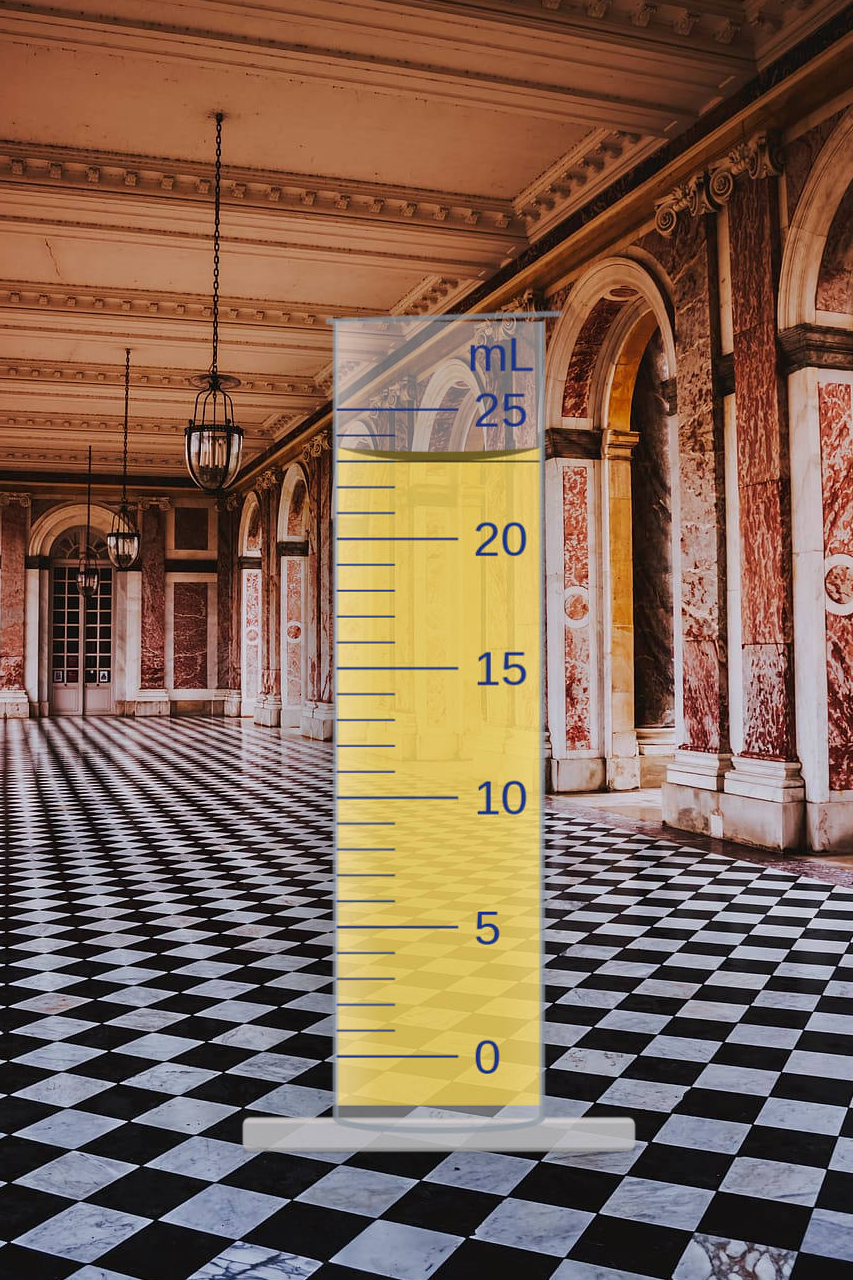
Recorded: 23 mL
